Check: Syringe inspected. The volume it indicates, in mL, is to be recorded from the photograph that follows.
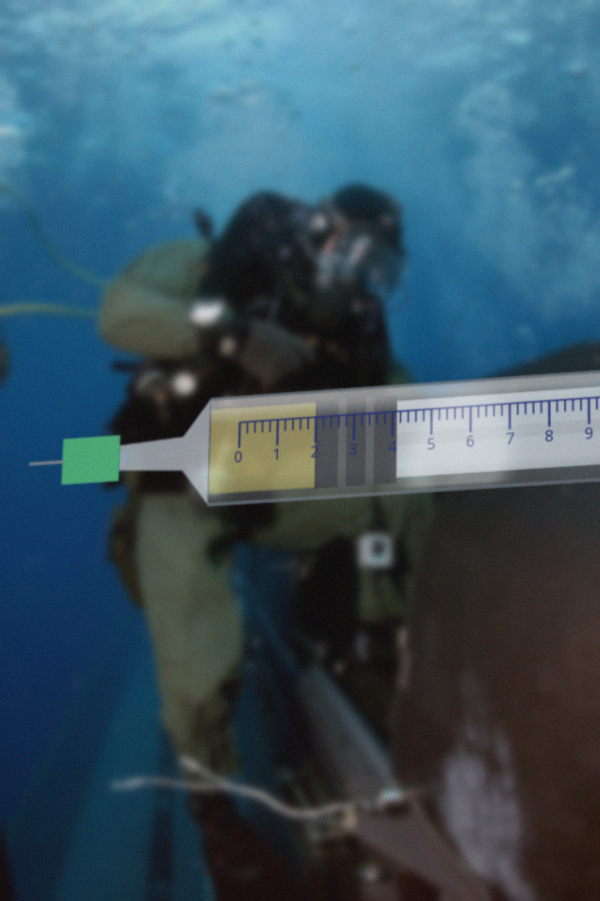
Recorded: 2 mL
